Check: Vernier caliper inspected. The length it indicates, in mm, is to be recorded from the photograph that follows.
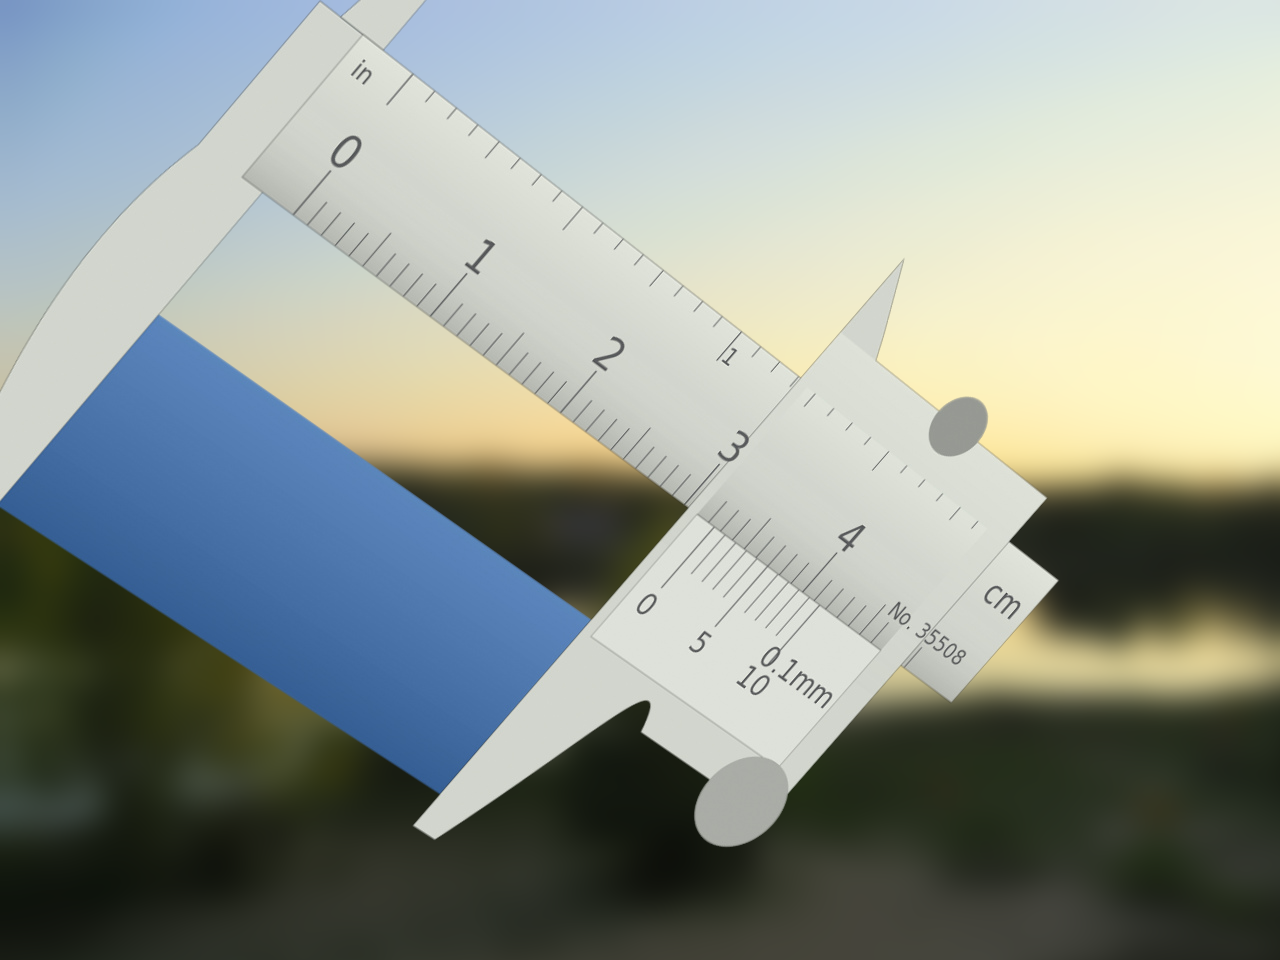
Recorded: 32.5 mm
